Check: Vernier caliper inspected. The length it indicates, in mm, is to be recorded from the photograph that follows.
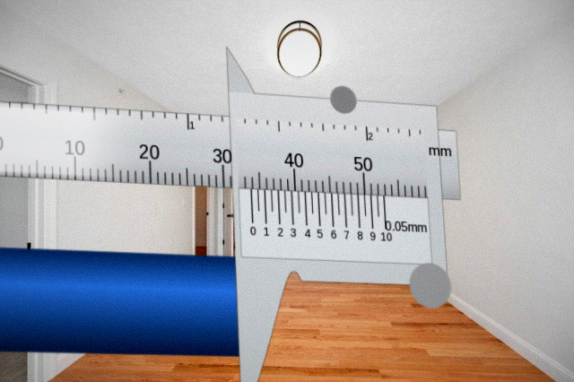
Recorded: 33.8 mm
